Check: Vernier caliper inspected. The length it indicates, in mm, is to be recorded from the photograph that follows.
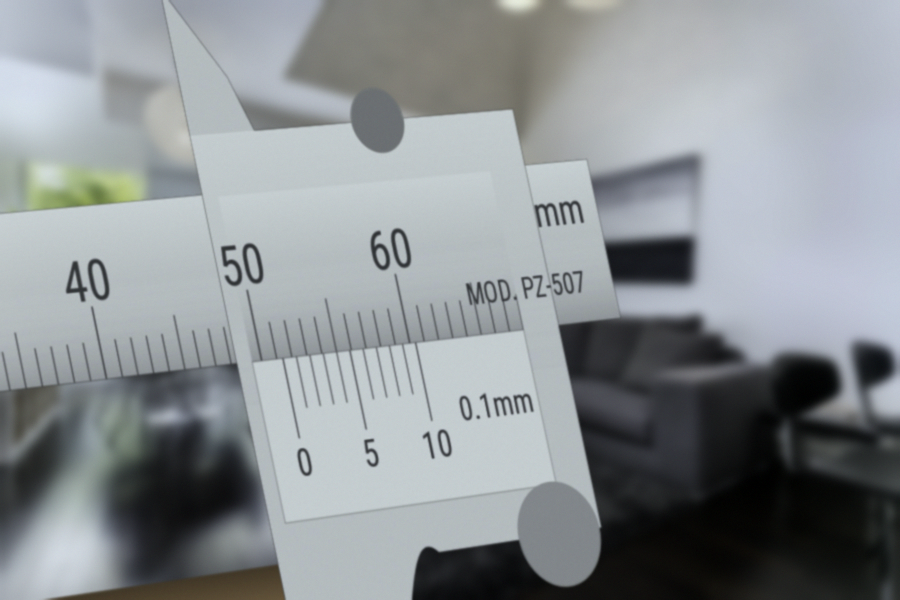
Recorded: 51.4 mm
